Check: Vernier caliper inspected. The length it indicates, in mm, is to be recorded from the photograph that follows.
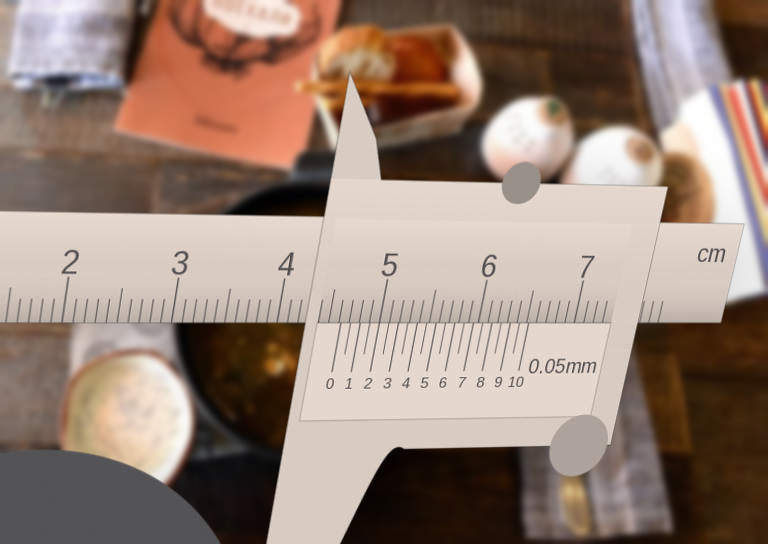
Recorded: 46.2 mm
